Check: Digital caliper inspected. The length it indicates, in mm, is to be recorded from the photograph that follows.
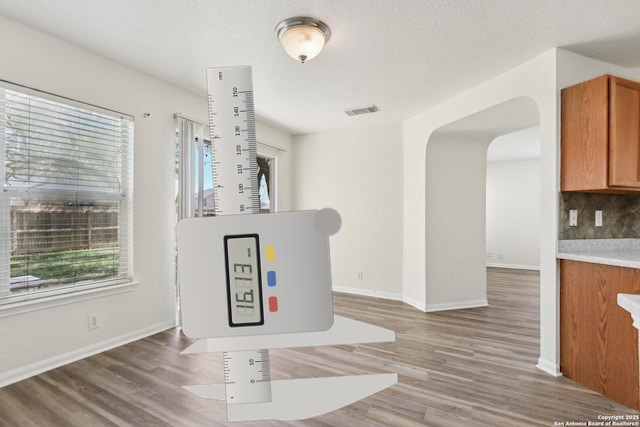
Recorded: 16.13 mm
